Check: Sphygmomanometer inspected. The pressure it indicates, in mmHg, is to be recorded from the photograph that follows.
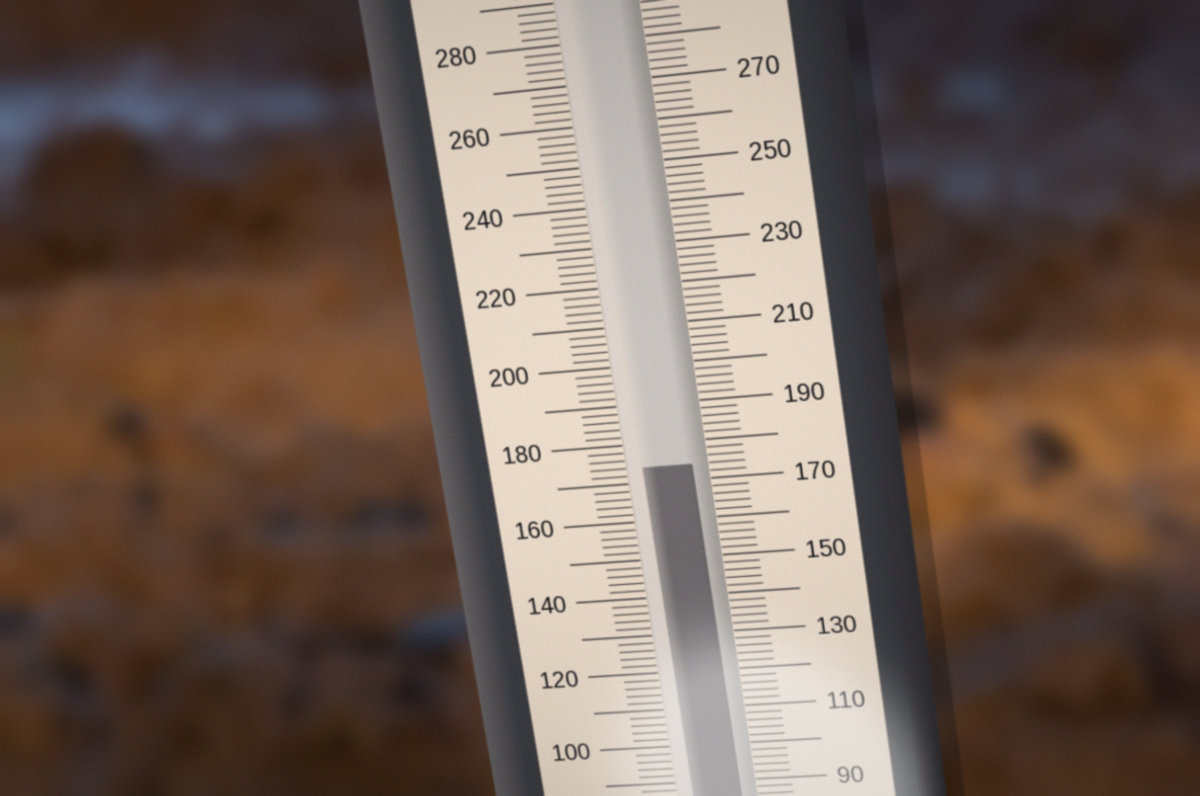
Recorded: 174 mmHg
